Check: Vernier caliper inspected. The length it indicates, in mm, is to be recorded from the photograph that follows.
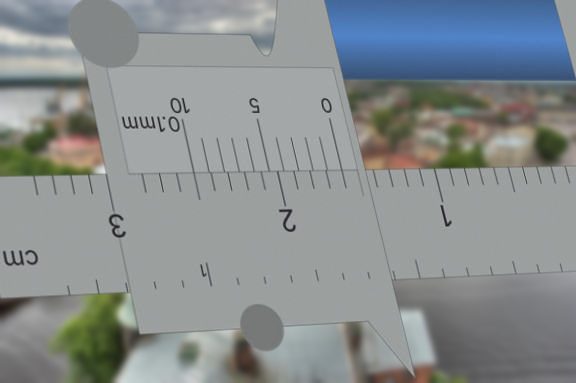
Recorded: 16.0 mm
